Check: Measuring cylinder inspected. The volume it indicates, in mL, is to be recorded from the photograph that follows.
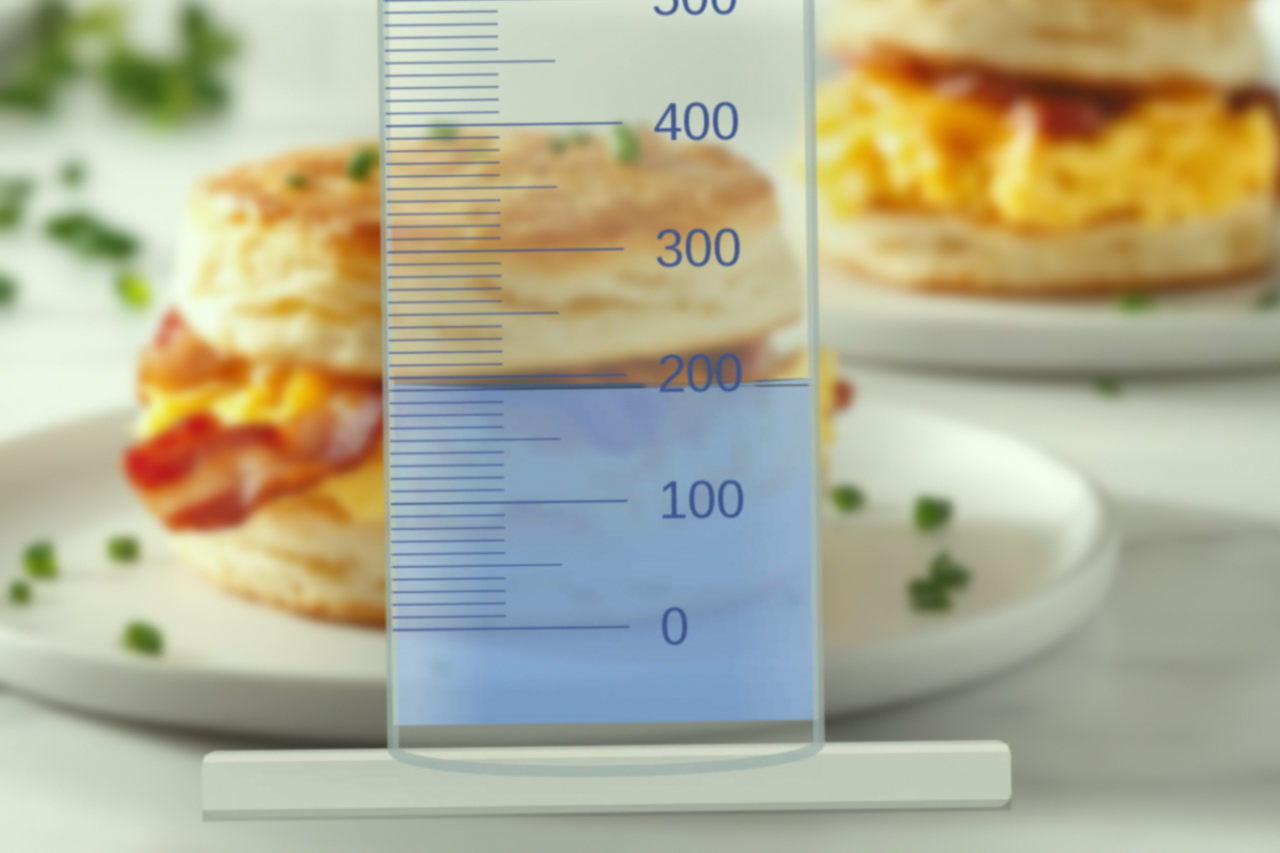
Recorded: 190 mL
